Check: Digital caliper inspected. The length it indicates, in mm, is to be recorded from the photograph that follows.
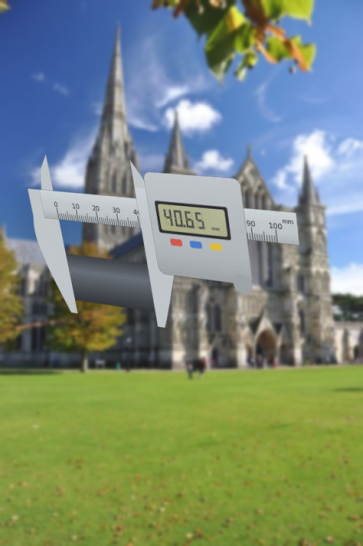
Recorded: 40.65 mm
